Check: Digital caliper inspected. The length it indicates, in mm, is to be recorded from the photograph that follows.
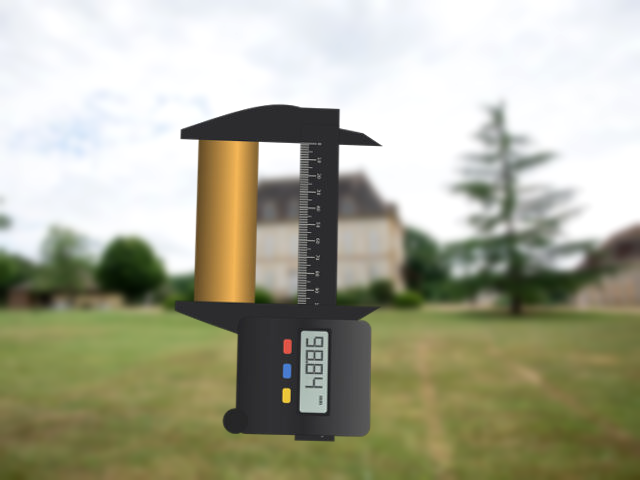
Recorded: 98.84 mm
